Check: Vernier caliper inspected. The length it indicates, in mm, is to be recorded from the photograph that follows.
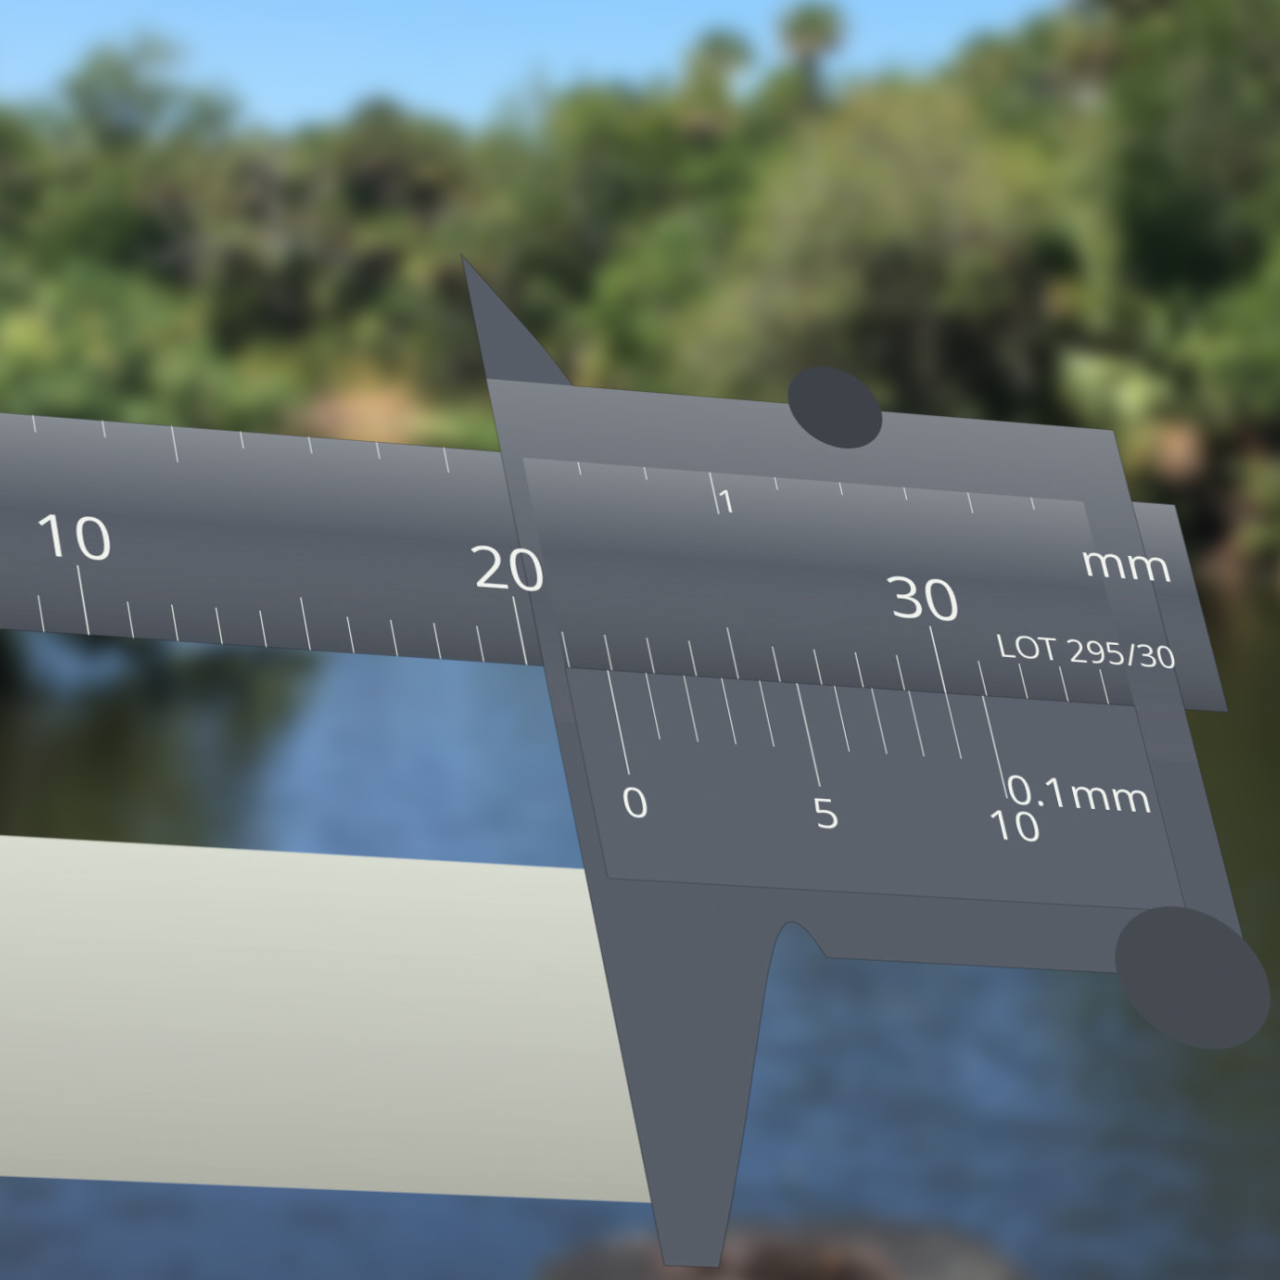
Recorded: 21.9 mm
